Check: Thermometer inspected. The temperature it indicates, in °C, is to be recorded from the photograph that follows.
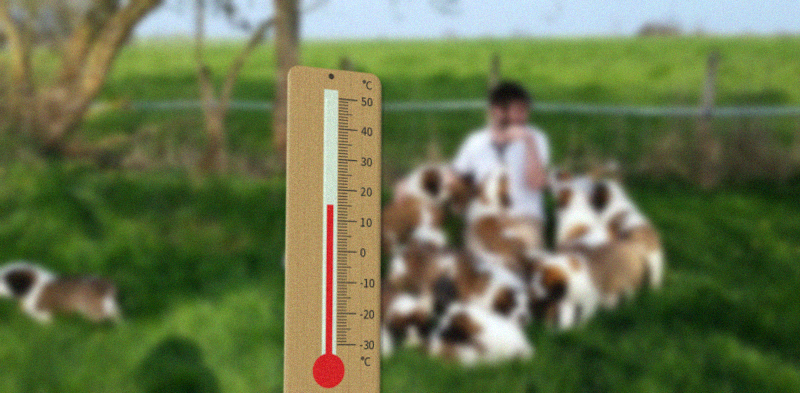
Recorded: 15 °C
